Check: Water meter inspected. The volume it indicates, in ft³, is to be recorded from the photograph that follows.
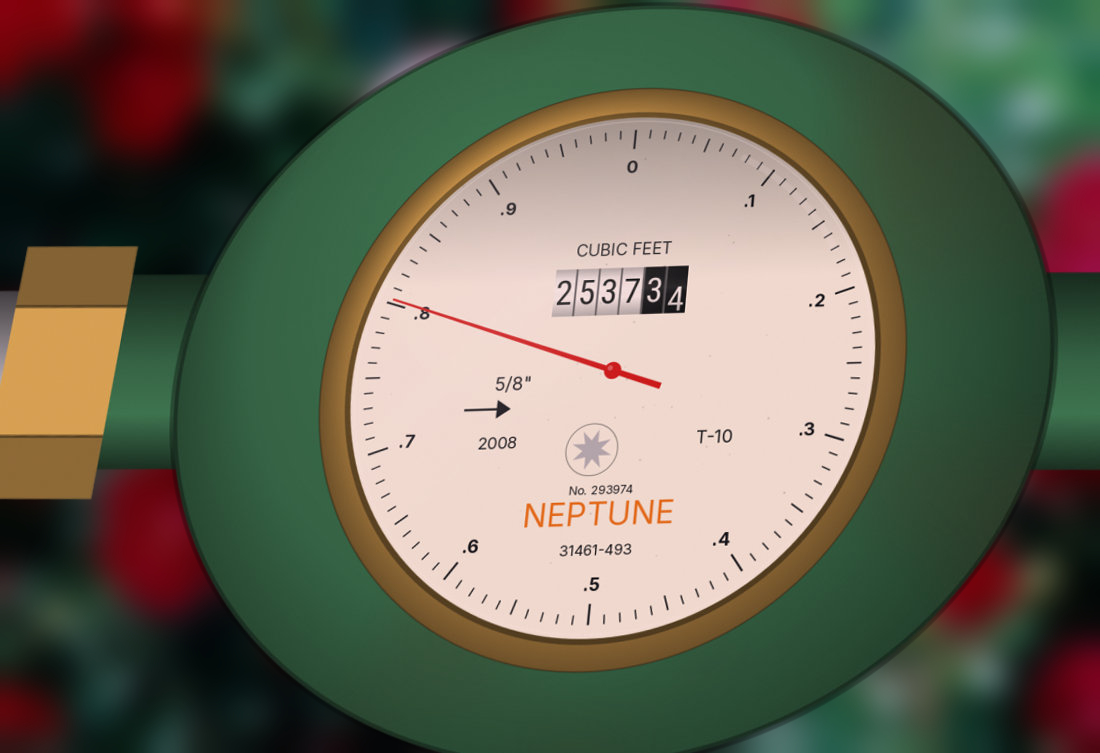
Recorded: 253733.80 ft³
